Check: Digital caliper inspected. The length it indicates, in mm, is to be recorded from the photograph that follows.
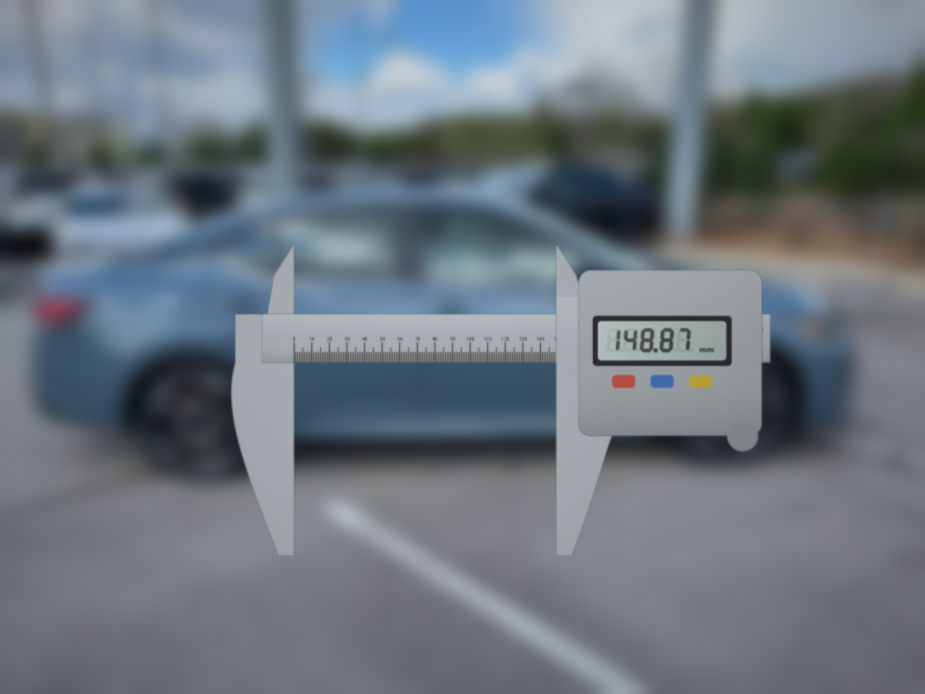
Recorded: 148.87 mm
